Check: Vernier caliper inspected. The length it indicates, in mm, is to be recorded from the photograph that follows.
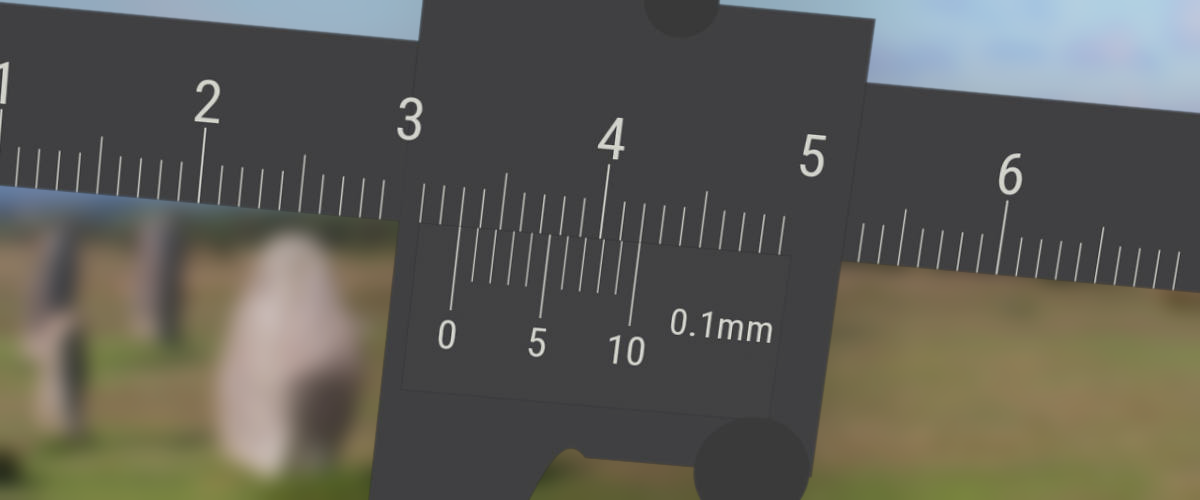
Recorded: 33.0 mm
